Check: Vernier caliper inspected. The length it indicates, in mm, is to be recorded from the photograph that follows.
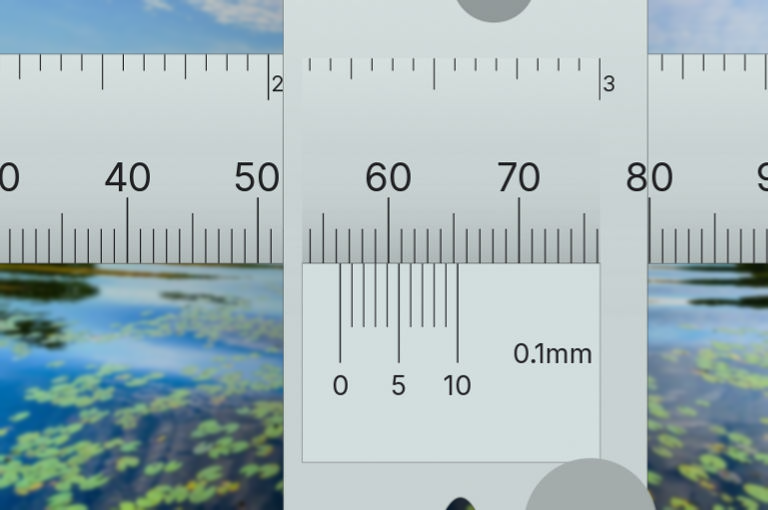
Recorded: 56.3 mm
